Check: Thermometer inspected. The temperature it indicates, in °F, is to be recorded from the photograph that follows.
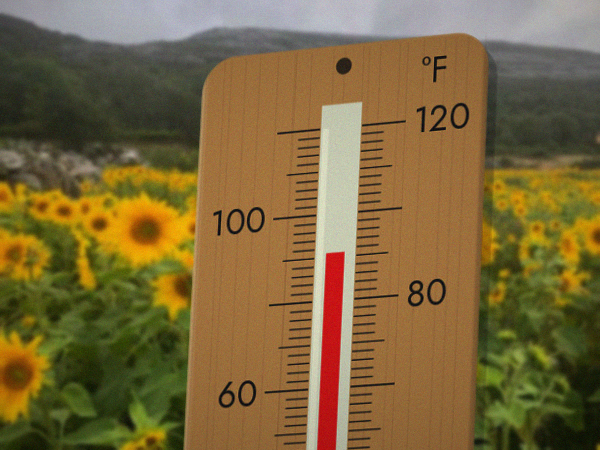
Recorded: 91 °F
